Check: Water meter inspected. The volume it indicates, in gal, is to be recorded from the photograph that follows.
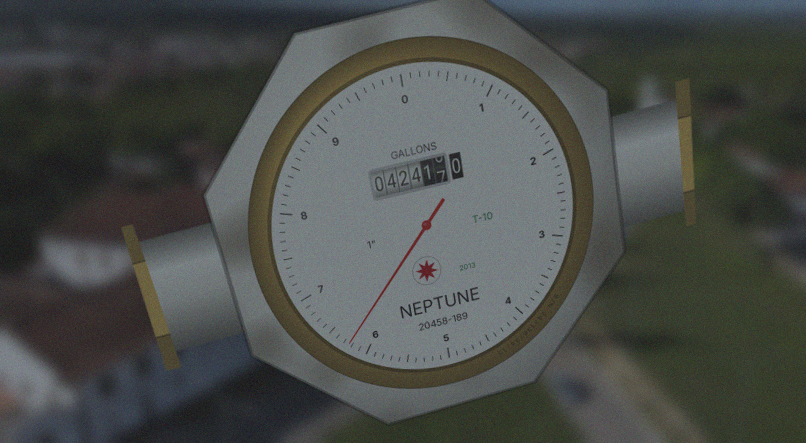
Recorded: 424166.2 gal
